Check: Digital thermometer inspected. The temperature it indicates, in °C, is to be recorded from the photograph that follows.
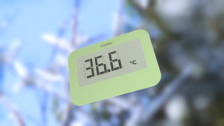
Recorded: 36.6 °C
